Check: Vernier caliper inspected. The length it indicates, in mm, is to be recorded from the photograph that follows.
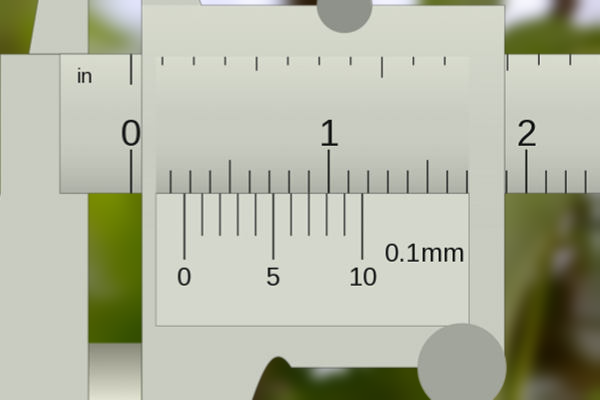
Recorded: 2.7 mm
